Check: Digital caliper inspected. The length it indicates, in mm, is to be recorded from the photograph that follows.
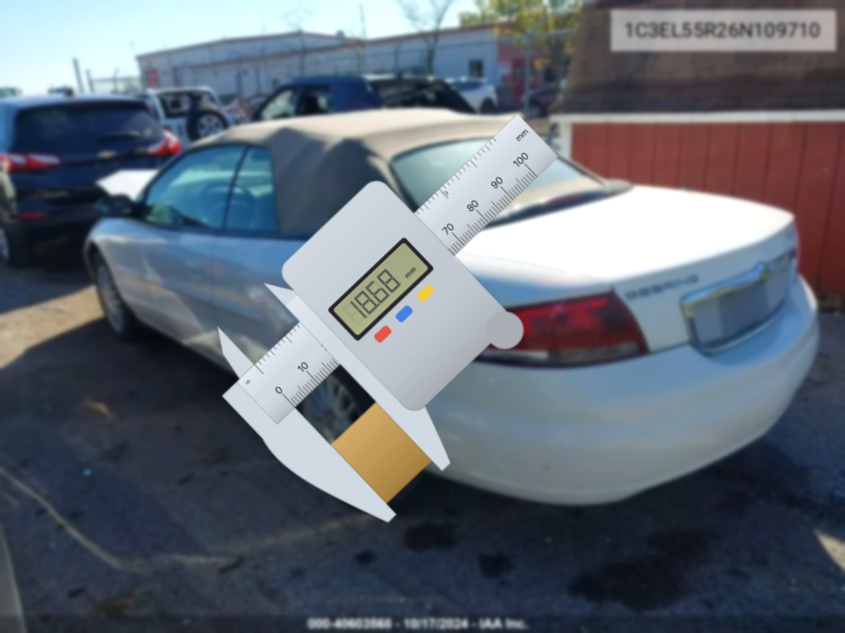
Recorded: 18.68 mm
